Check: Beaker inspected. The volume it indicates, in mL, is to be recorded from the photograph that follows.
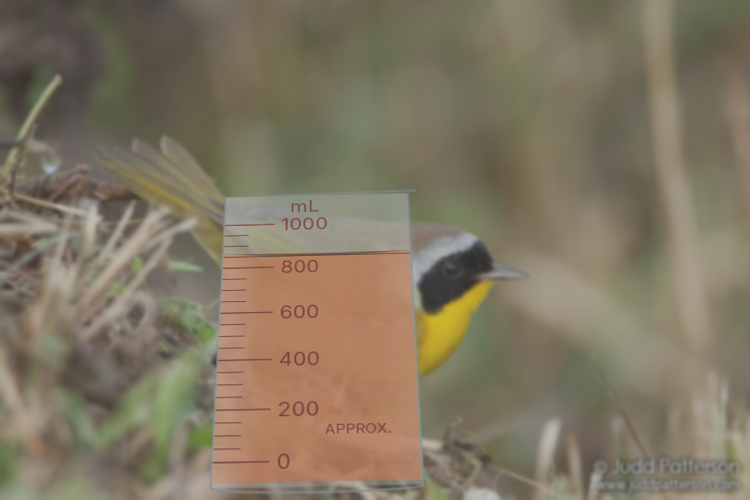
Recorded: 850 mL
